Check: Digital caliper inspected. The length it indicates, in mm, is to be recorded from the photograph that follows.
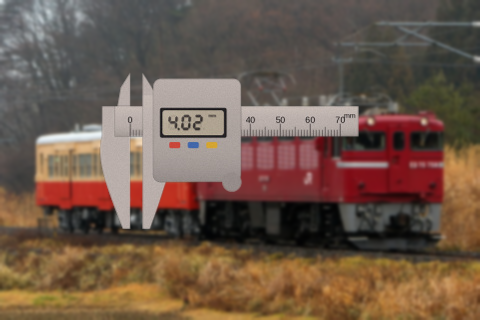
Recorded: 4.02 mm
